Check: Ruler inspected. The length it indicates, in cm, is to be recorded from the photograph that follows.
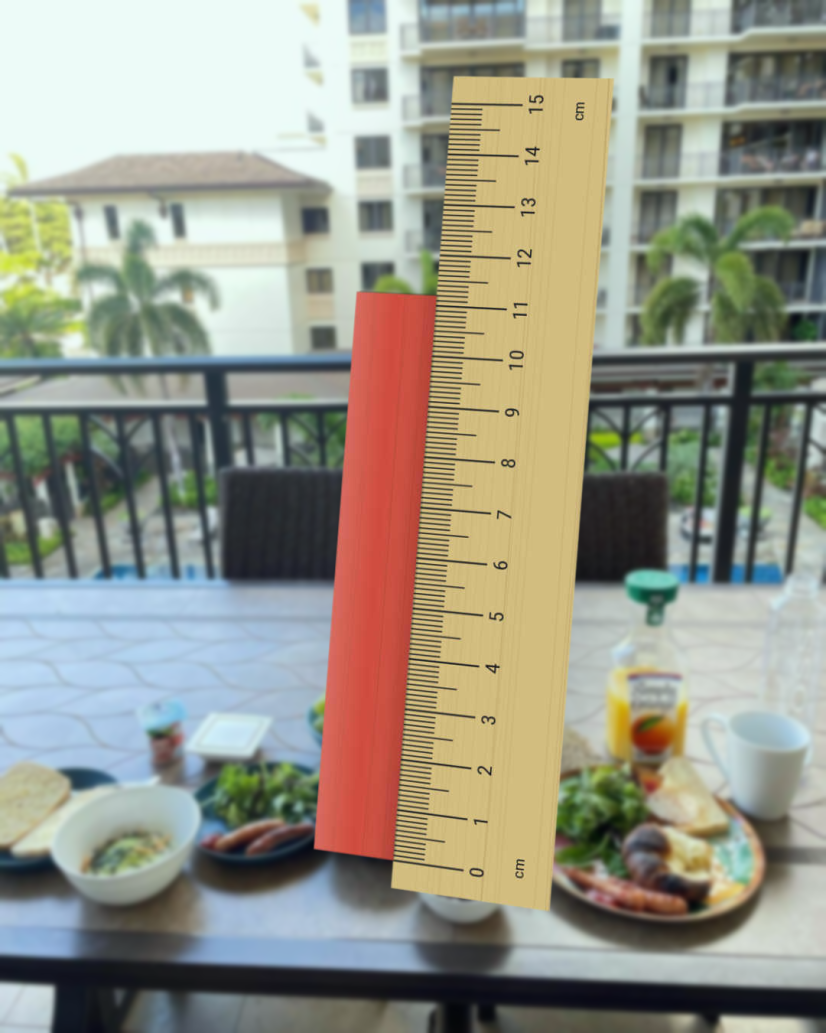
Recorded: 11.2 cm
